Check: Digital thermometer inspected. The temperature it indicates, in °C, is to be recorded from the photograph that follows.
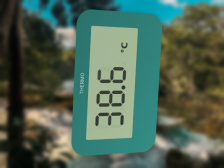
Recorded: 38.6 °C
